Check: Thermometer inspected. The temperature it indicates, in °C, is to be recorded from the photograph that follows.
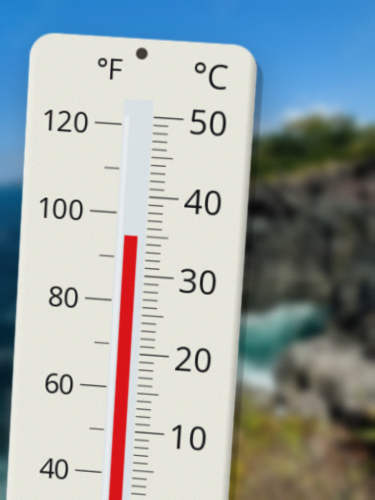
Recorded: 35 °C
